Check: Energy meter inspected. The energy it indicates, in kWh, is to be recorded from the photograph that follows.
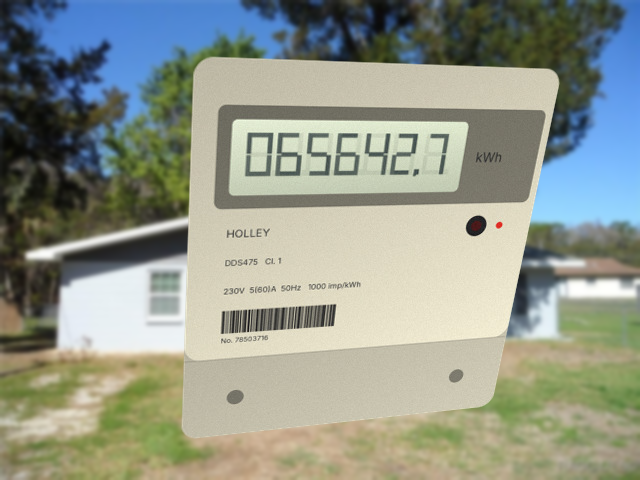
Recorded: 65642.7 kWh
